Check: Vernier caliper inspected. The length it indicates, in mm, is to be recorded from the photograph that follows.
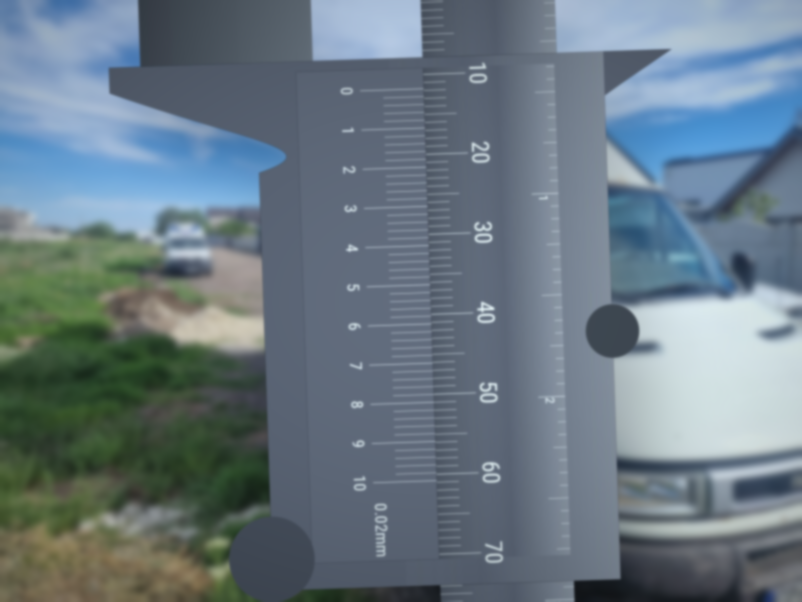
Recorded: 11.8 mm
